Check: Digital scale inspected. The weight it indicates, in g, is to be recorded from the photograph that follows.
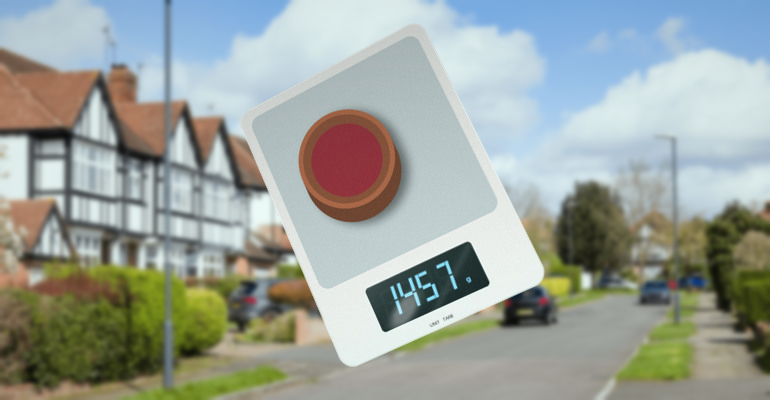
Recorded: 1457 g
